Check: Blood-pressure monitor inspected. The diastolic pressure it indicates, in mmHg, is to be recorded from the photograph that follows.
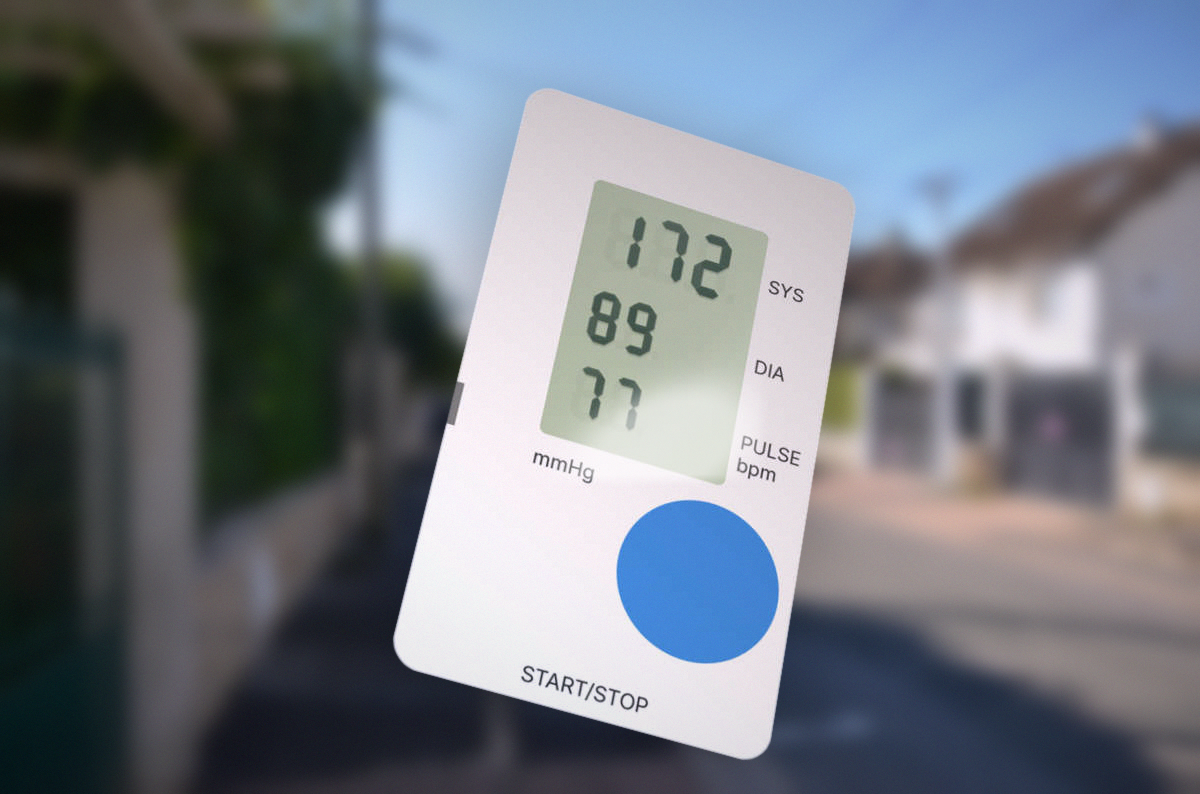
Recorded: 89 mmHg
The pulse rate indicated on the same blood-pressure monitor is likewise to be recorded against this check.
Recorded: 77 bpm
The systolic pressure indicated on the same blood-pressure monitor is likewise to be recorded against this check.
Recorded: 172 mmHg
